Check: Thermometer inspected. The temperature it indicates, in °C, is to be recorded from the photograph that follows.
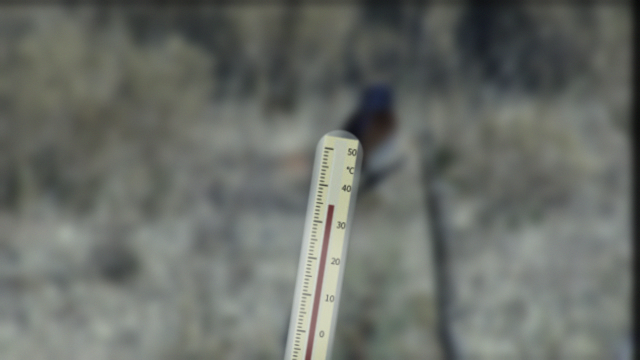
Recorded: 35 °C
